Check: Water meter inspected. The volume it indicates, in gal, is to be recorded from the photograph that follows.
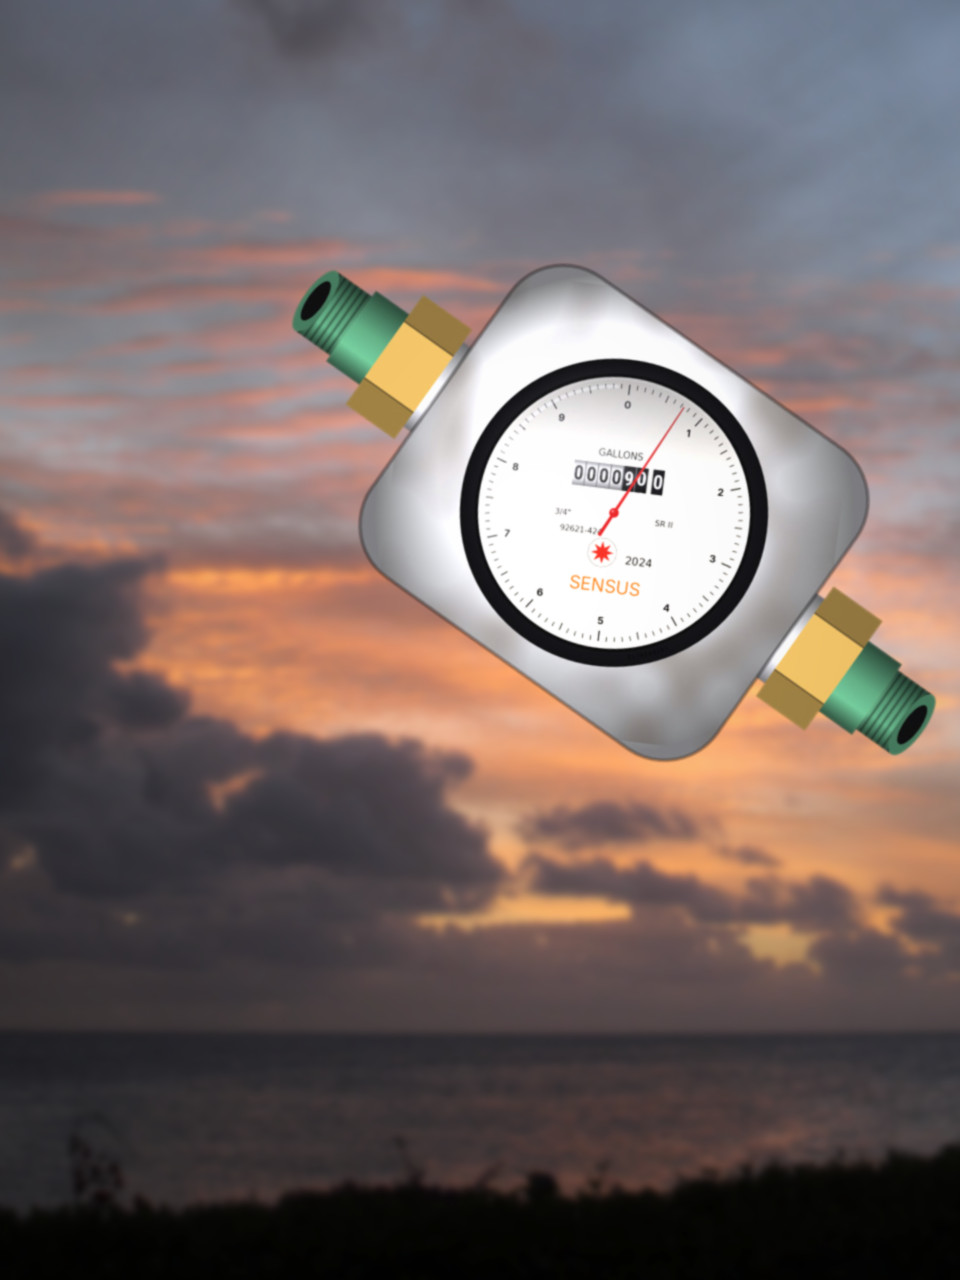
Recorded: 900.7 gal
